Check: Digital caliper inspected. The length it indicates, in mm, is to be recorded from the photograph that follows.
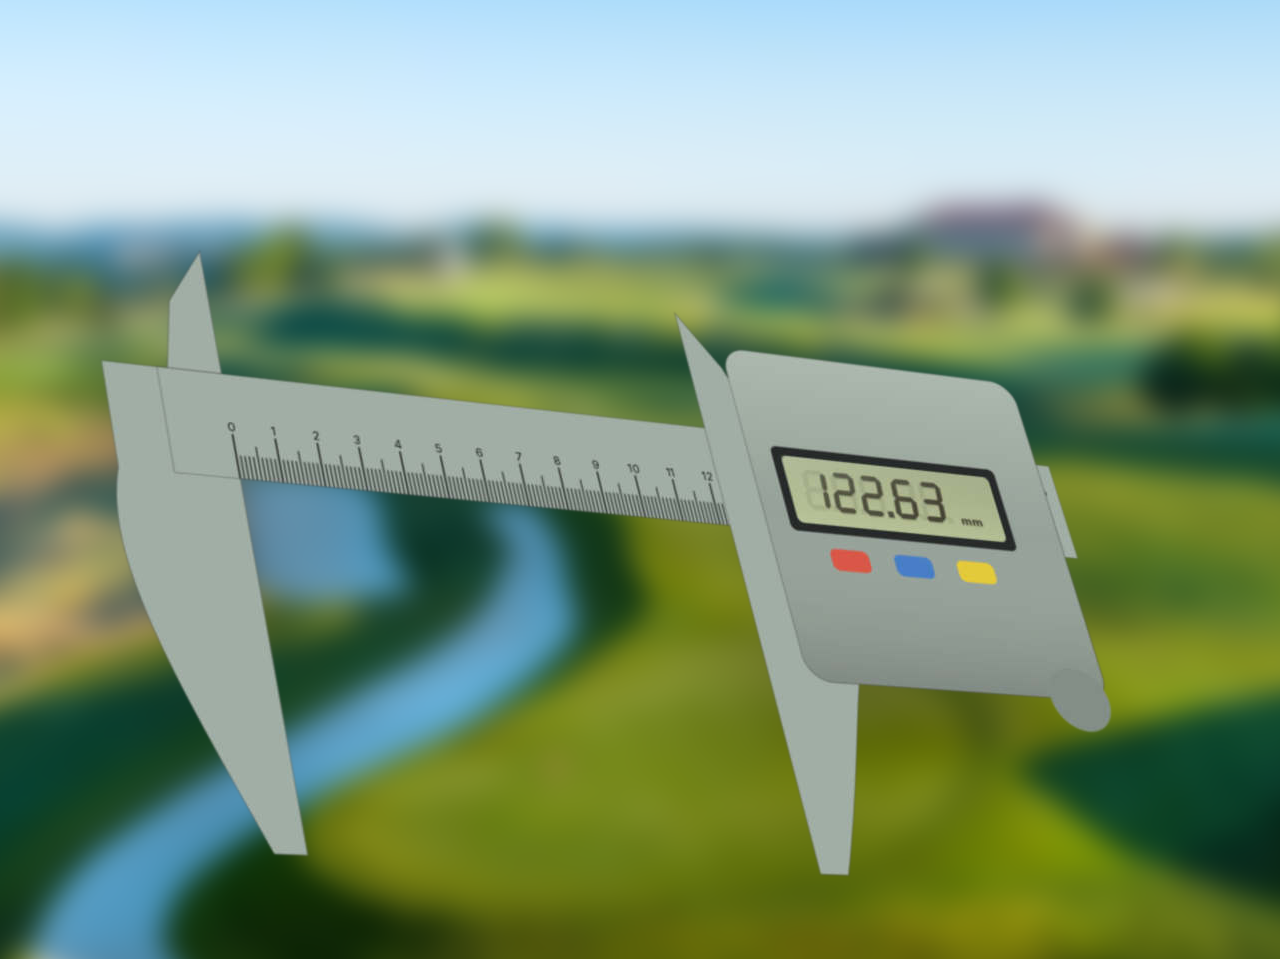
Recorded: 122.63 mm
